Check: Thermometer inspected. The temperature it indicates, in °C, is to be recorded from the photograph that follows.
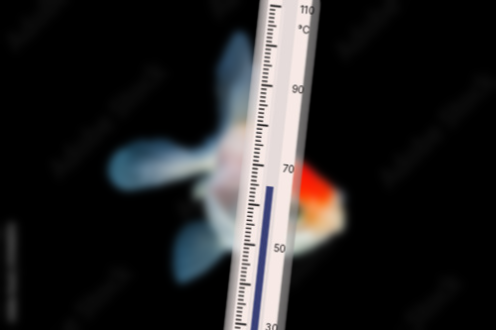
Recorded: 65 °C
